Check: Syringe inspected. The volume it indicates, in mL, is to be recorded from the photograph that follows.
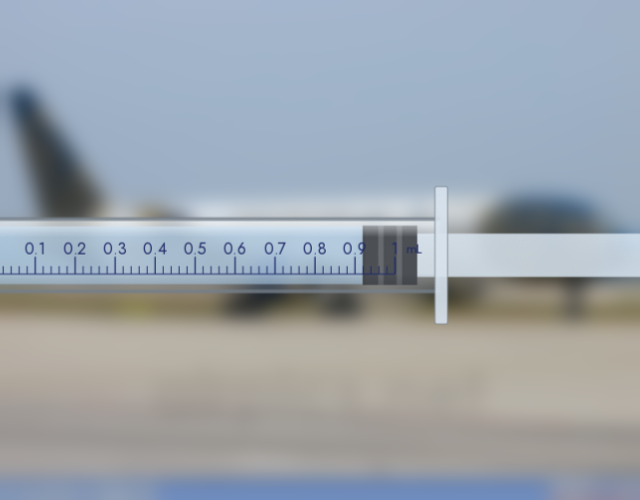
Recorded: 0.92 mL
